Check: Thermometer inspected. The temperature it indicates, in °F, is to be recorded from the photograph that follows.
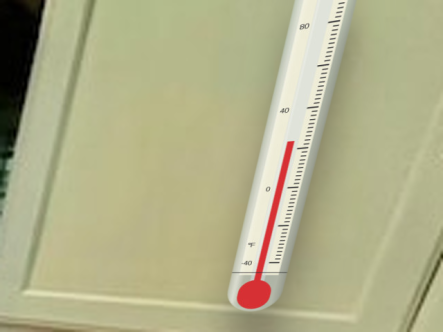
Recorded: 24 °F
